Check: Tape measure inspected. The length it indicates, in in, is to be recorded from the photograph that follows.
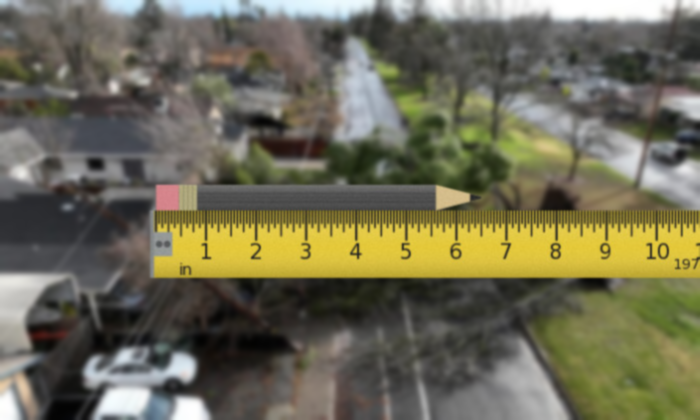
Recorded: 6.5 in
